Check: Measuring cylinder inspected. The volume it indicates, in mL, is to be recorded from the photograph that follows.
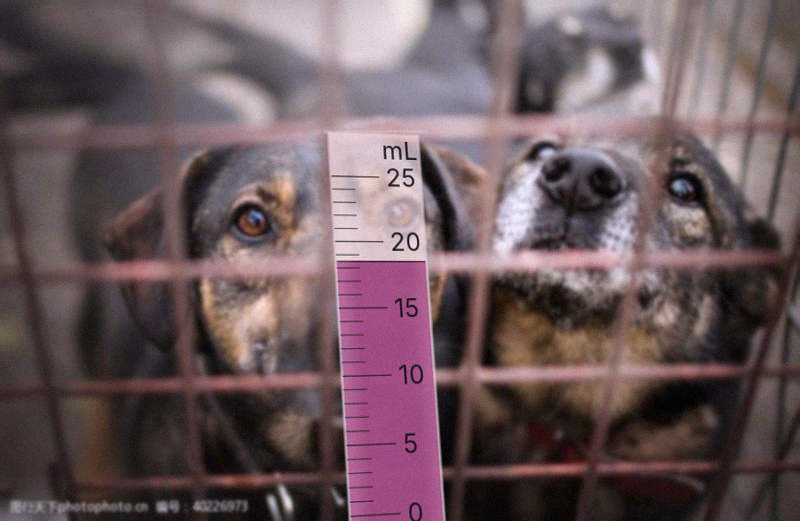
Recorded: 18.5 mL
